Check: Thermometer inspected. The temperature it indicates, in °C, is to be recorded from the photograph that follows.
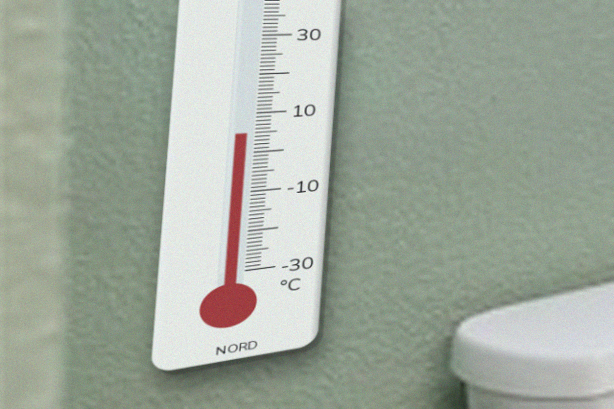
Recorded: 5 °C
